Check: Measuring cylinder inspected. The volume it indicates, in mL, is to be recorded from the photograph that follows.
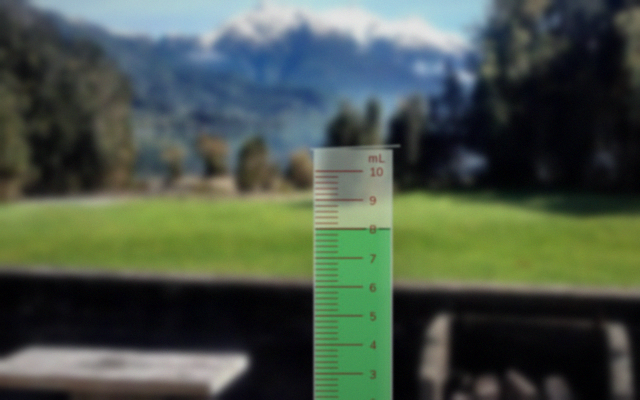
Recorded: 8 mL
